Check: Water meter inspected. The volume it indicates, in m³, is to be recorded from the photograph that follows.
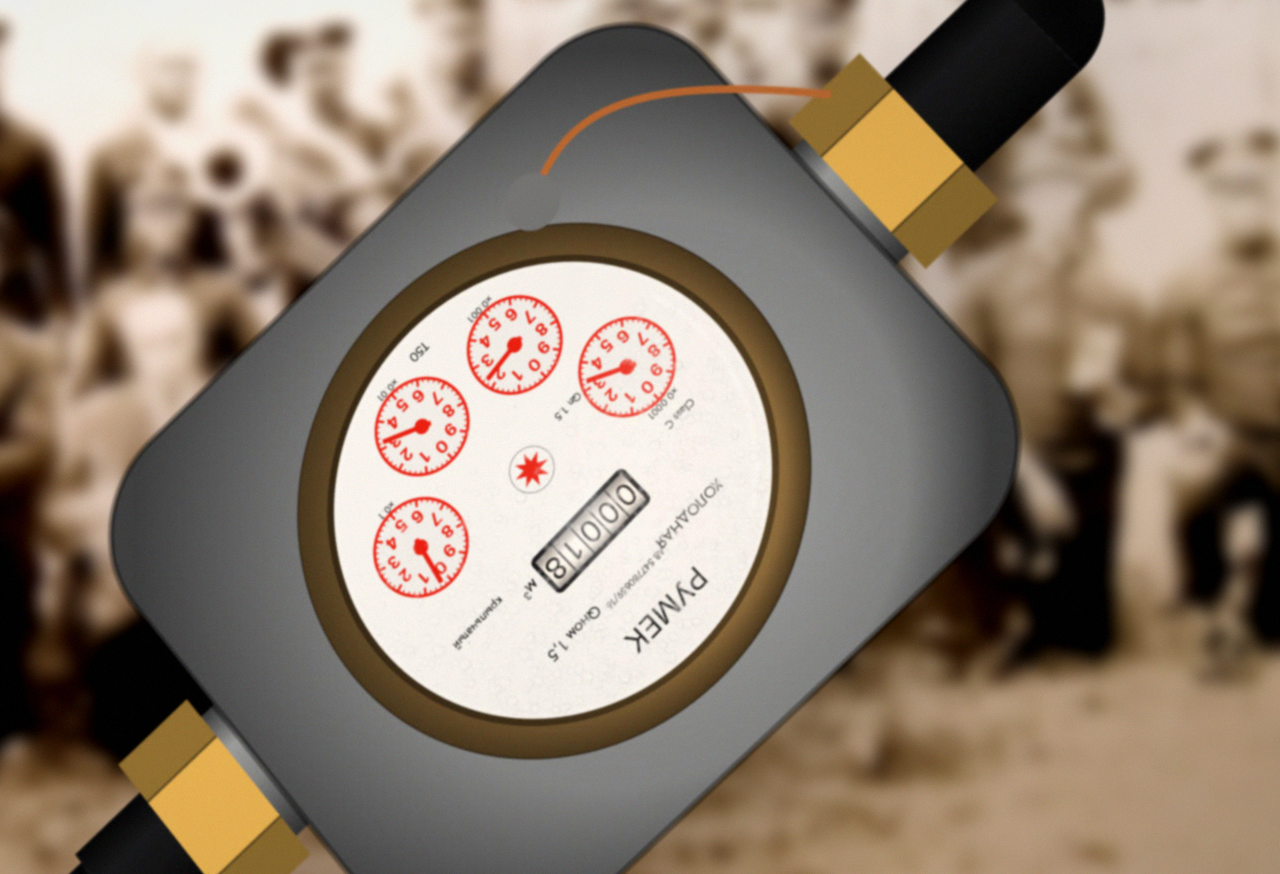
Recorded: 18.0323 m³
